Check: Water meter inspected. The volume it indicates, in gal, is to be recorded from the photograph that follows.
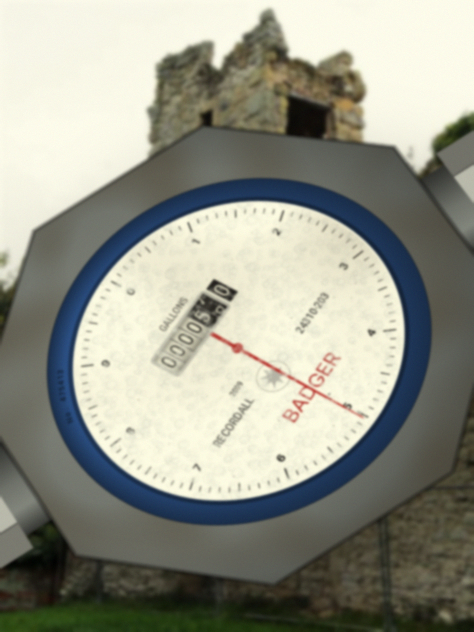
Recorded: 575.0 gal
